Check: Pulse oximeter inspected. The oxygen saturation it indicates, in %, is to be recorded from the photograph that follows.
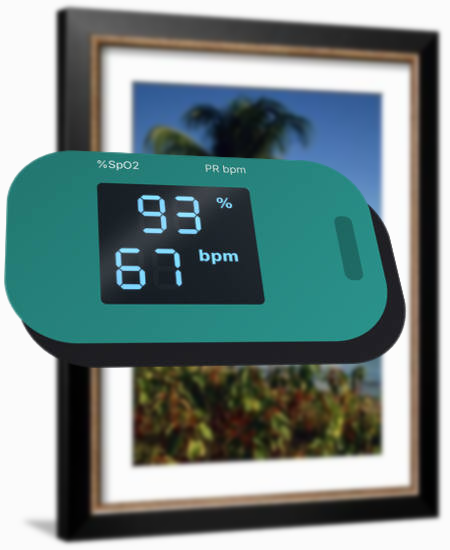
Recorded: 93 %
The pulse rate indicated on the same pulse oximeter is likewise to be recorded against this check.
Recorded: 67 bpm
